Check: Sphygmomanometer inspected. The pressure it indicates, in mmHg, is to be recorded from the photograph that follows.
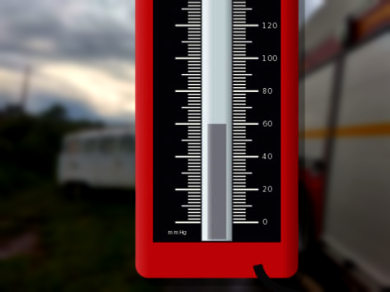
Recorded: 60 mmHg
